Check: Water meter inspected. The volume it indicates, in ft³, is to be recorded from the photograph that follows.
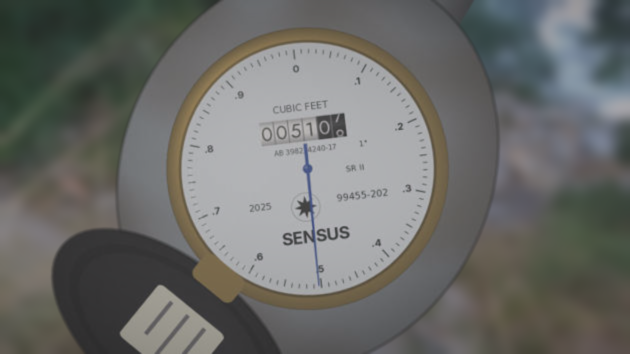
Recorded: 5107.50 ft³
